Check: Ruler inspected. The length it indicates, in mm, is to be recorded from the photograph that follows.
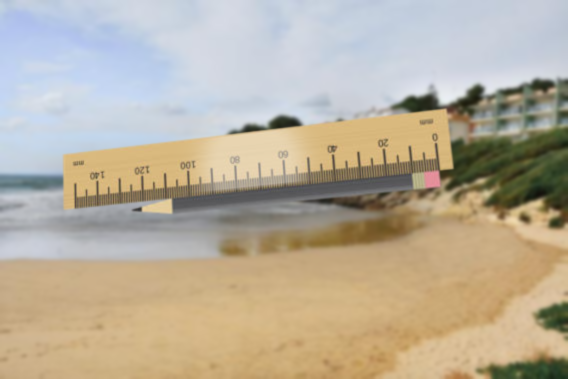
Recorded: 125 mm
